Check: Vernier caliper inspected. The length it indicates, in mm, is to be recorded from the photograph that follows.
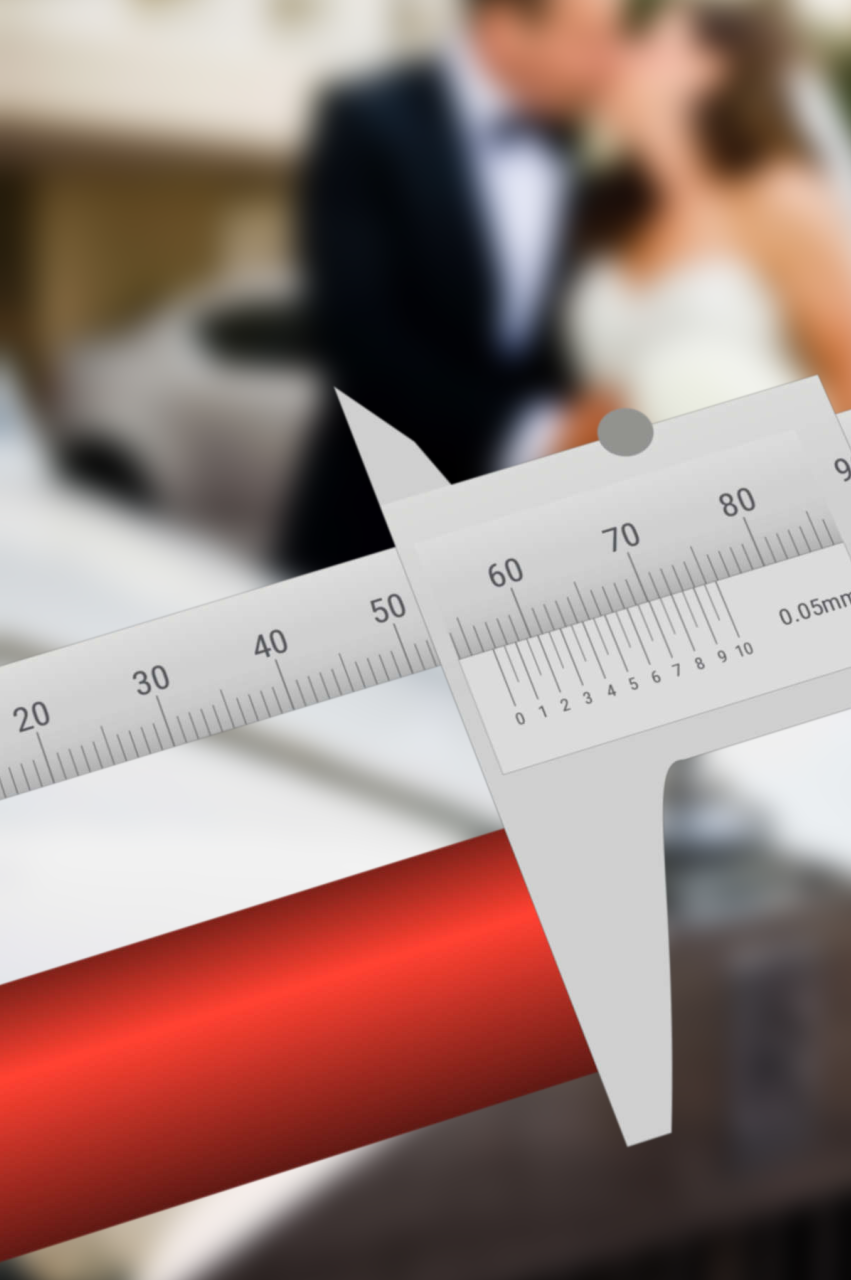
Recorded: 56.8 mm
